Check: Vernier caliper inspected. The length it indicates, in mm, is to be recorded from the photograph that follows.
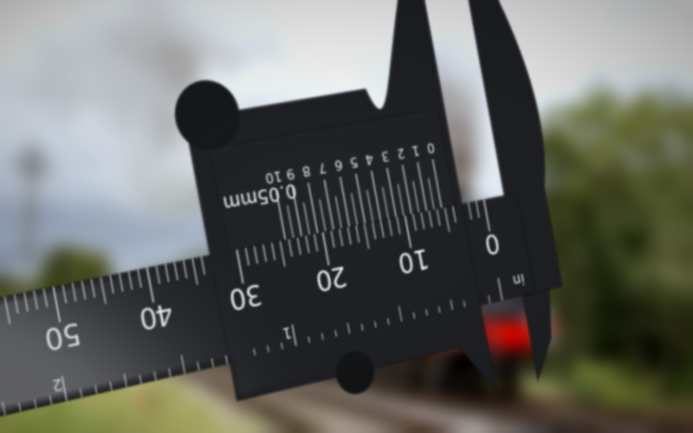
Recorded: 5.4 mm
